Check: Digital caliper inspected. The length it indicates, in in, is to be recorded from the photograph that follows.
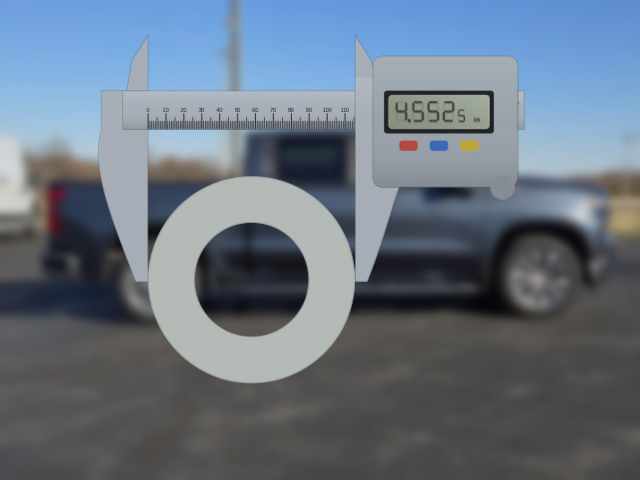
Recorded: 4.5525 in
